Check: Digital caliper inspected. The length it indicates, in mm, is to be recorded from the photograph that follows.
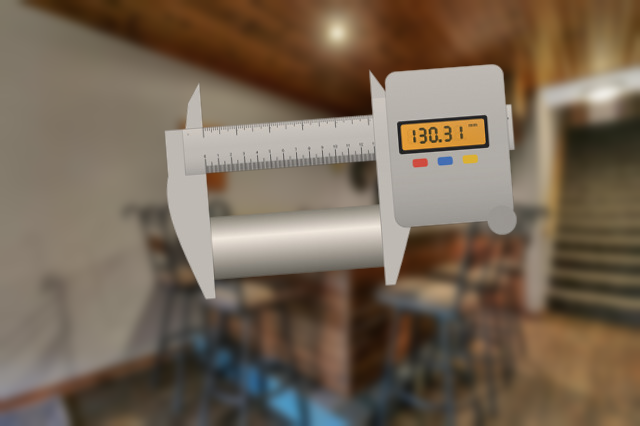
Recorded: 130.31 mm
